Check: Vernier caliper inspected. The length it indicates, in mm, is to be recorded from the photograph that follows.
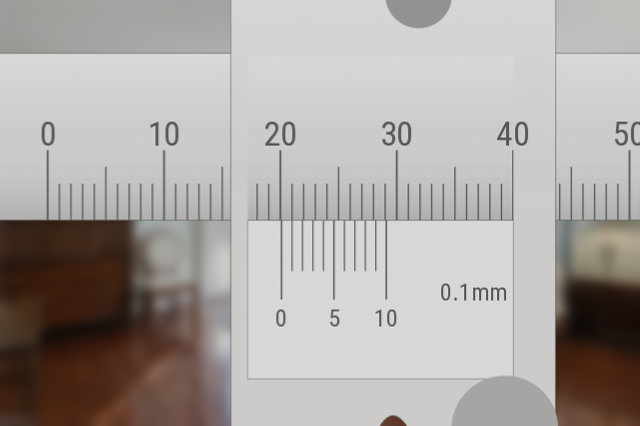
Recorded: 20.1 mm
